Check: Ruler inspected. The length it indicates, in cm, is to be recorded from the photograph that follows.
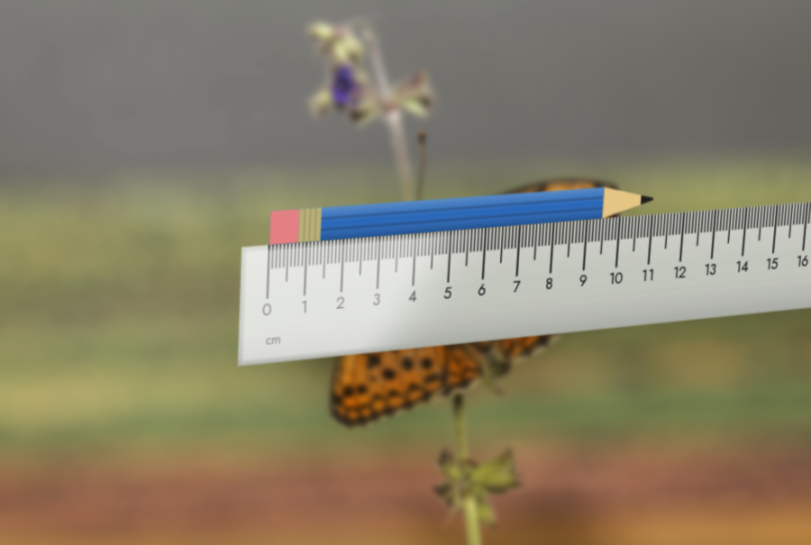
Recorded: 11 cm
